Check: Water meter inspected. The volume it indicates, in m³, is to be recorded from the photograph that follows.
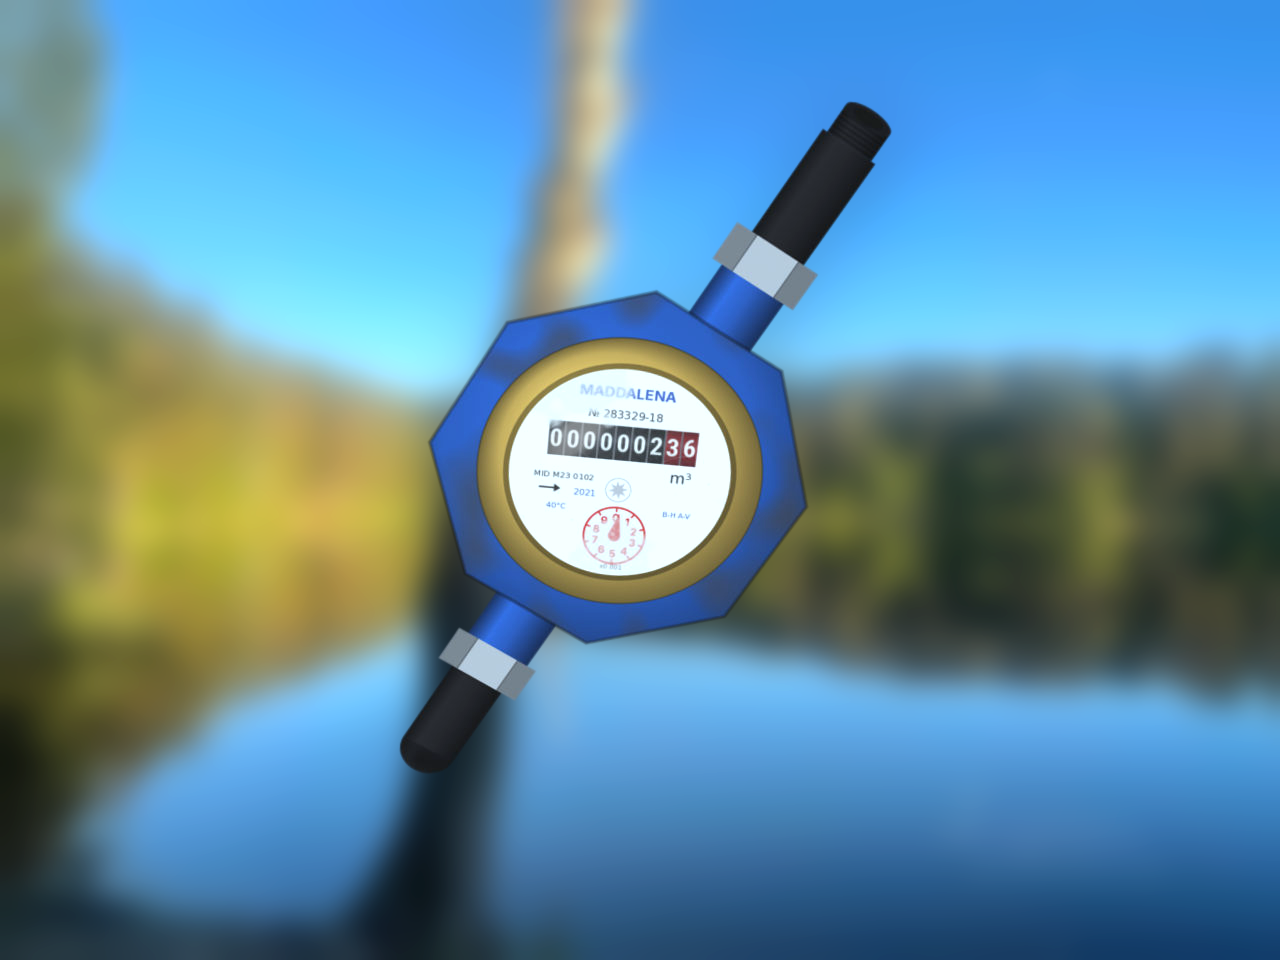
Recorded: 2.360 m³
